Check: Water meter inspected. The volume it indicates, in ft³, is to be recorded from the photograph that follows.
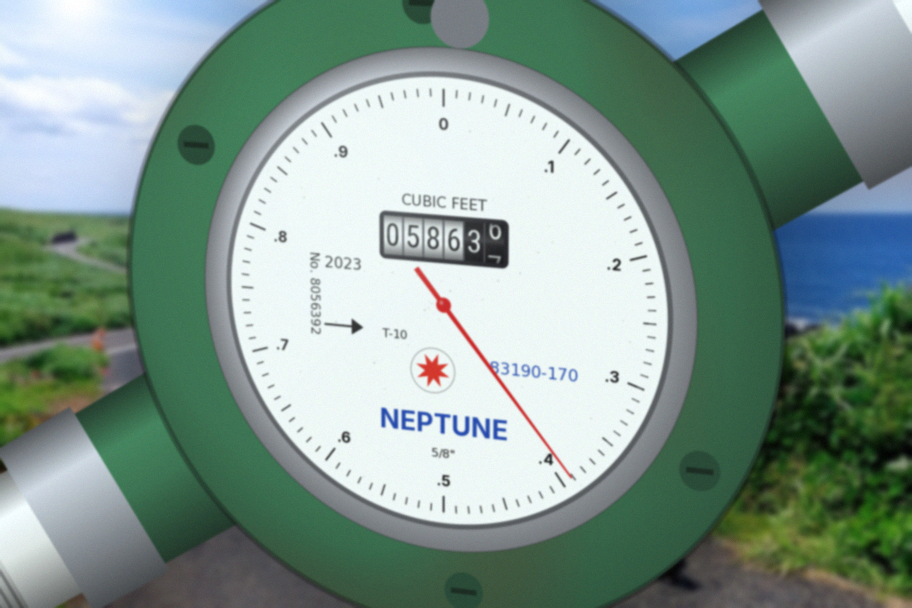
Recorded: 58636.39 ft³
